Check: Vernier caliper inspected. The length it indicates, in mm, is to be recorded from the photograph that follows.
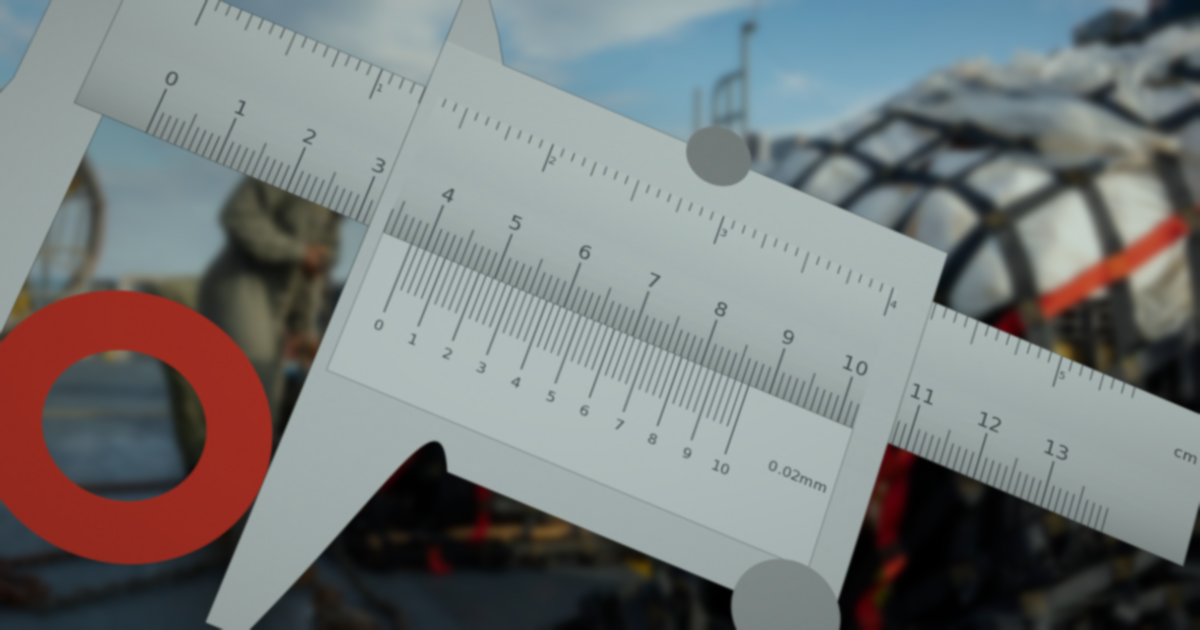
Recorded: 38.0 mm
